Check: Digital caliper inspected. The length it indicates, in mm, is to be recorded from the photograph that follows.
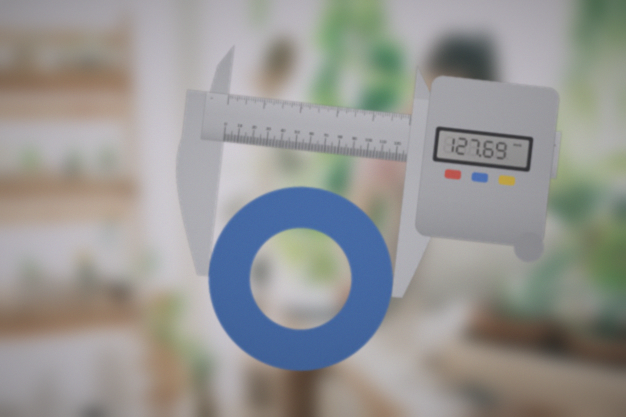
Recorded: 127.69 mm
